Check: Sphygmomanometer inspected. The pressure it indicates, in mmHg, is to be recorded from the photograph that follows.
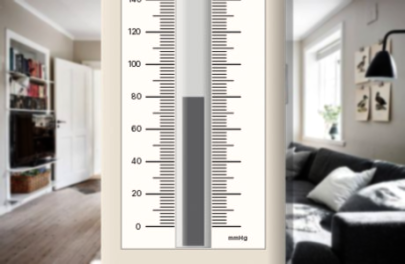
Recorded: 80 mmHg
